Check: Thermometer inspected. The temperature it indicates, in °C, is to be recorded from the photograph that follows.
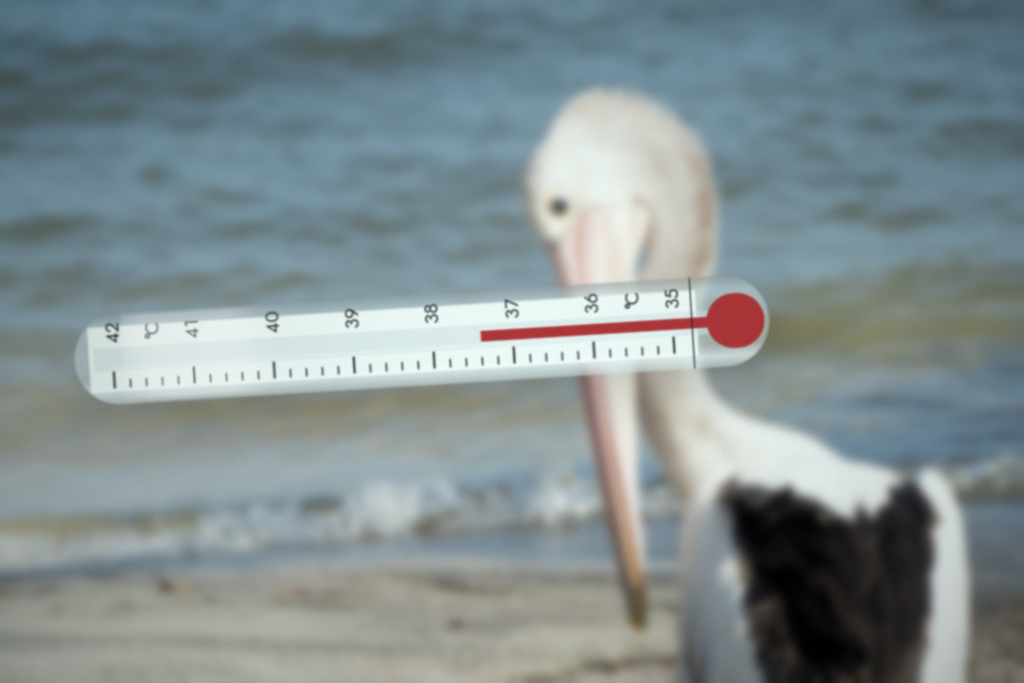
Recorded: 37.4 °C
